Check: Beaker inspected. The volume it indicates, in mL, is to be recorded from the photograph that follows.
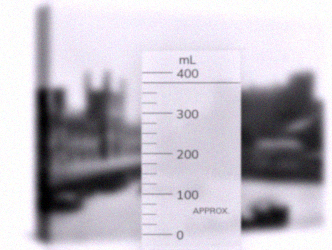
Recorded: 375 mL
